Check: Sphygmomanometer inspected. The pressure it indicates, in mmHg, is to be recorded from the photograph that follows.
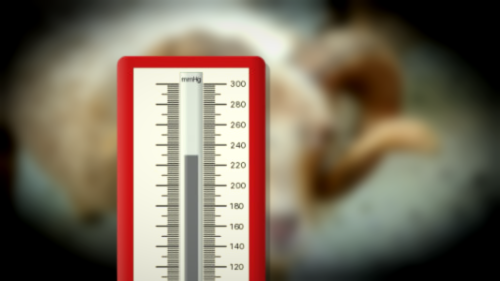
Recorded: 230 mmHg
